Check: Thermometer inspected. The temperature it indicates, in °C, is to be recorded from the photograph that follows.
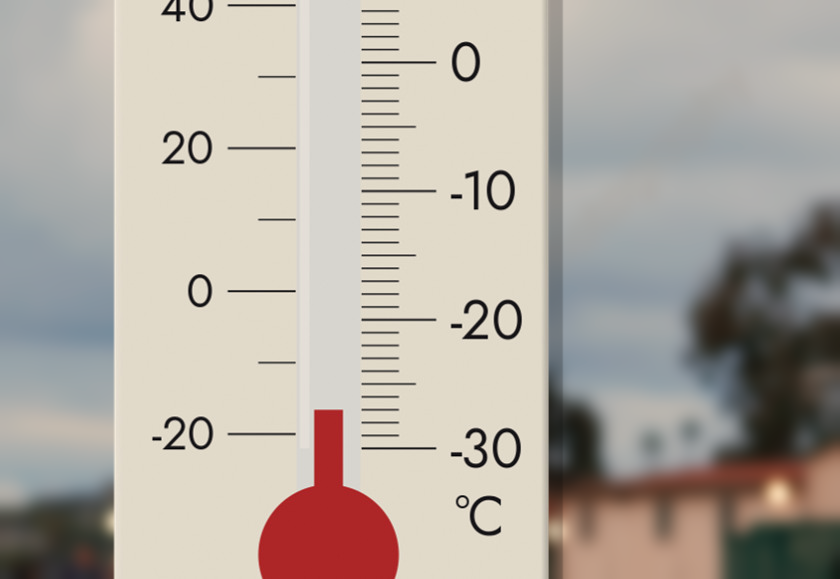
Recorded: -27 °C
